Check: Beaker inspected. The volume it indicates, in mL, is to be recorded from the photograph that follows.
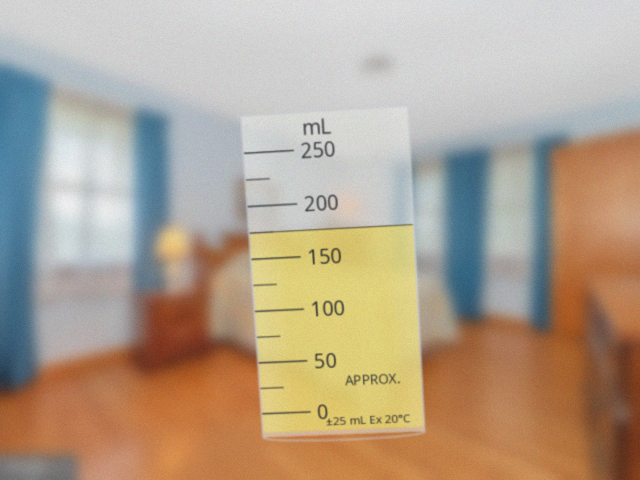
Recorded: 175 mL
